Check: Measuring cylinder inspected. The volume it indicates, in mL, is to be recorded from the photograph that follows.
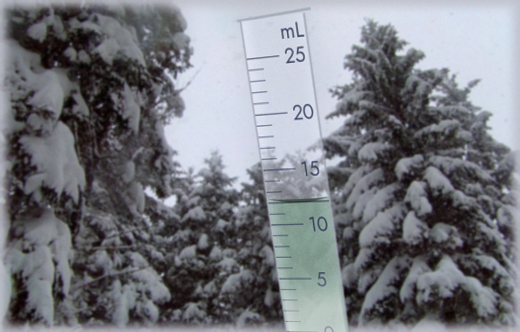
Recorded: 12 mL
